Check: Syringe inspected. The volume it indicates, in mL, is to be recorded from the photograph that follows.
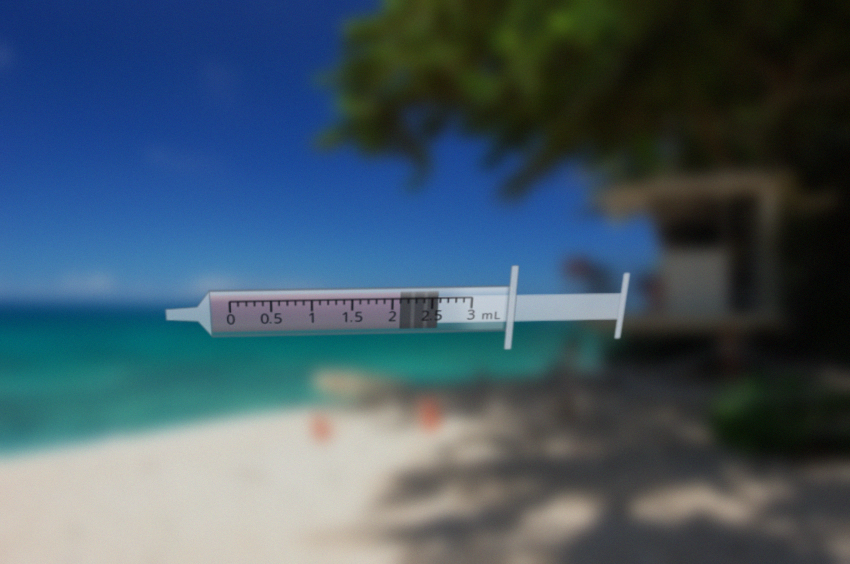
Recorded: 2.1 mL
